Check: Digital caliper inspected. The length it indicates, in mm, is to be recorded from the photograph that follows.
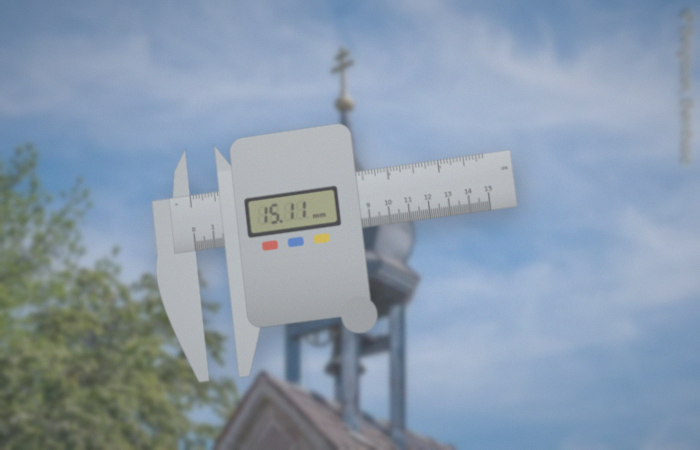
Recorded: 15.11 mm
